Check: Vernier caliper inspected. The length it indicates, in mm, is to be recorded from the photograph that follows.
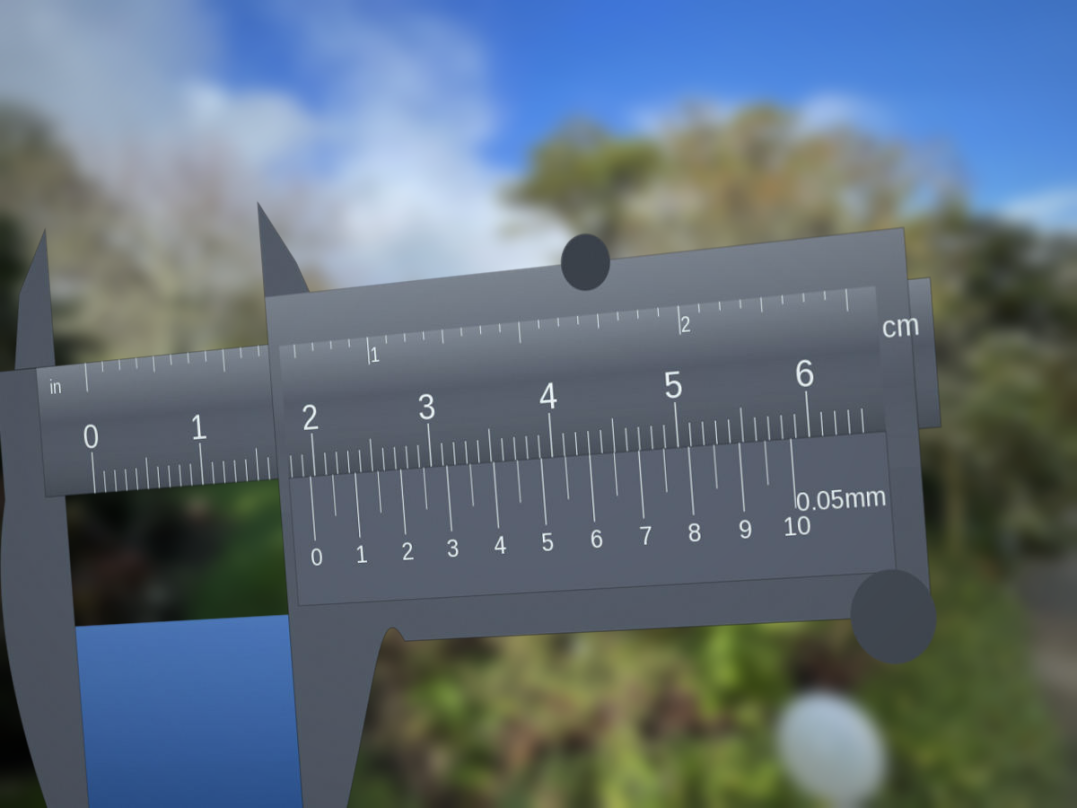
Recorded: 19.6 mm
